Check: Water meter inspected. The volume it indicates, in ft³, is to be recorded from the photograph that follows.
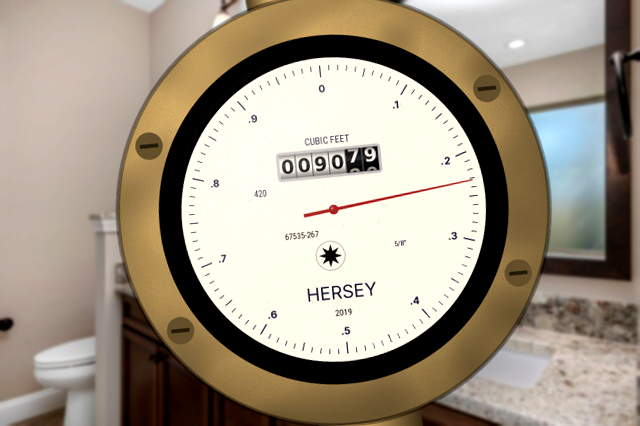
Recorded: 9079.23 ft³
